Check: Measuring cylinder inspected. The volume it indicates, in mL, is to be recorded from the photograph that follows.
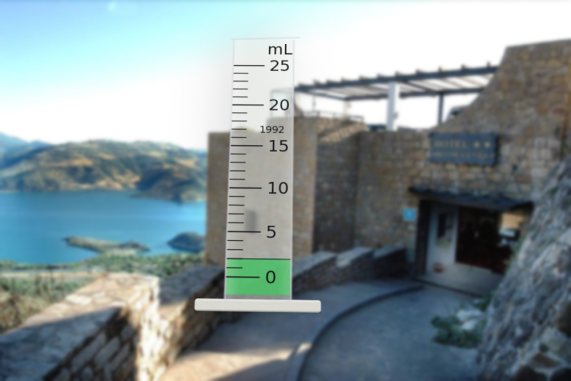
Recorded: 2 mL
